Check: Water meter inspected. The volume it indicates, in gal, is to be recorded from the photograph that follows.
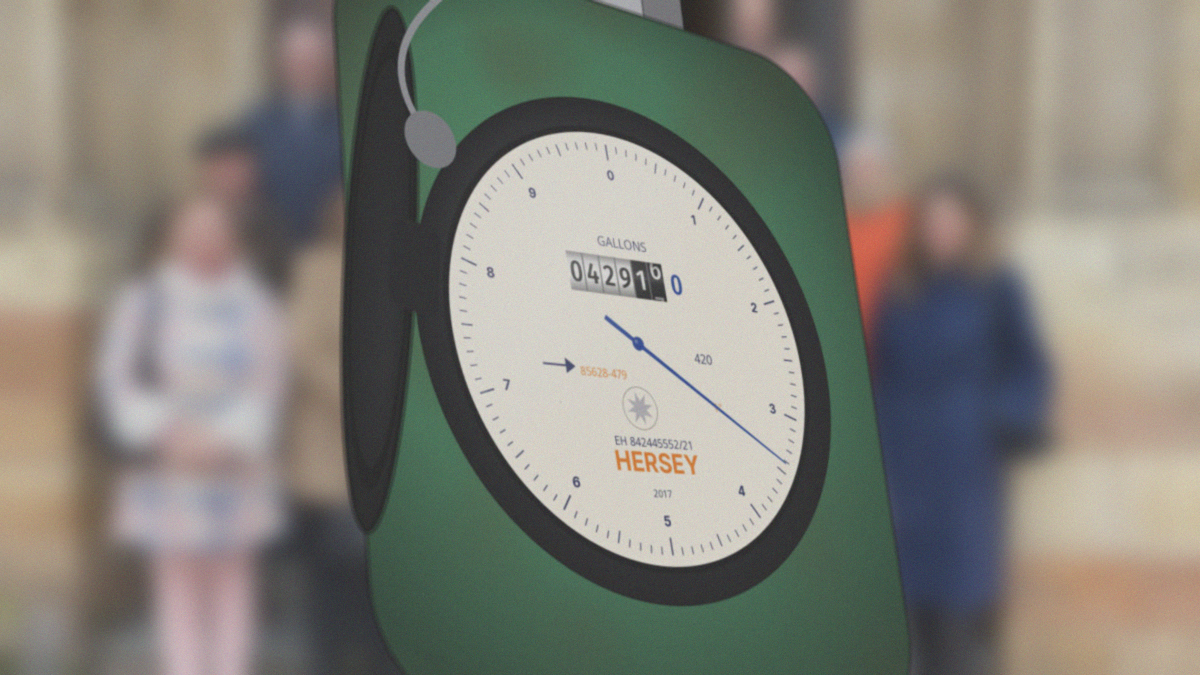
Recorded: 429163.4 gal
